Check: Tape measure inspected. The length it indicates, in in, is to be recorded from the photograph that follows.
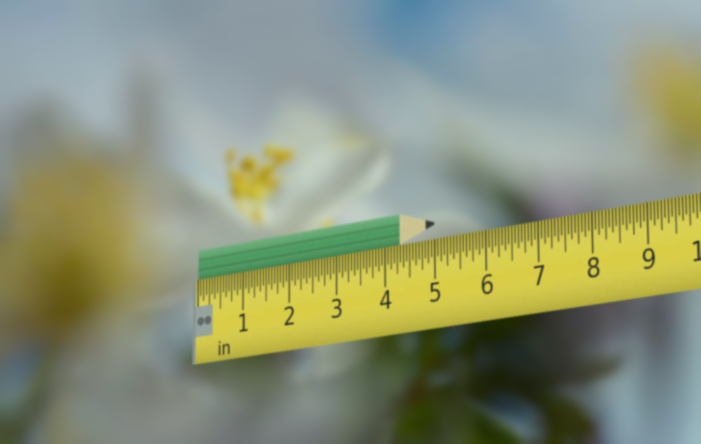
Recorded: 5 in
